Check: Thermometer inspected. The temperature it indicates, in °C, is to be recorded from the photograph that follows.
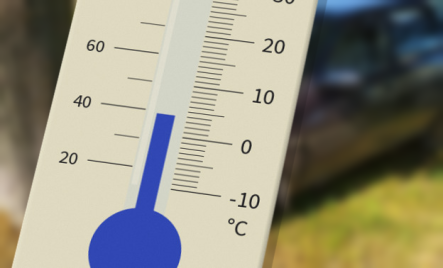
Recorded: 4 °C
